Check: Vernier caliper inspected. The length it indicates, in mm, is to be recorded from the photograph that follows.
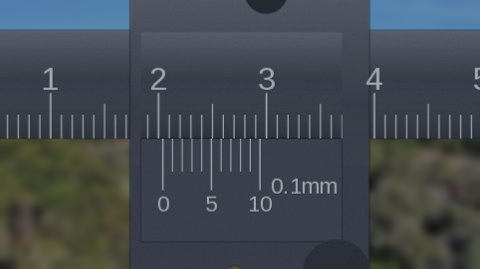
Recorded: 20.4 mm
